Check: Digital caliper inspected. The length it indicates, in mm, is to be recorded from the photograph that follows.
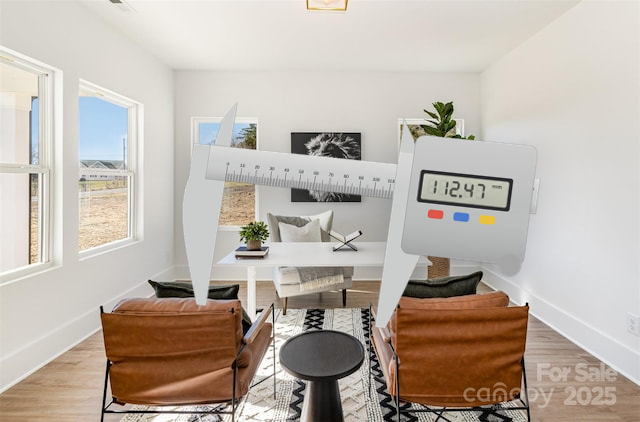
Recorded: 112.47 mm
